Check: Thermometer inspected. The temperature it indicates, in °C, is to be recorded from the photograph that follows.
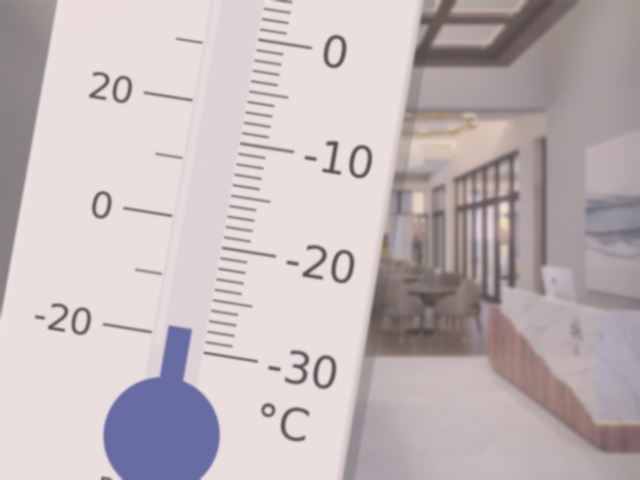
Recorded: -28 °C
